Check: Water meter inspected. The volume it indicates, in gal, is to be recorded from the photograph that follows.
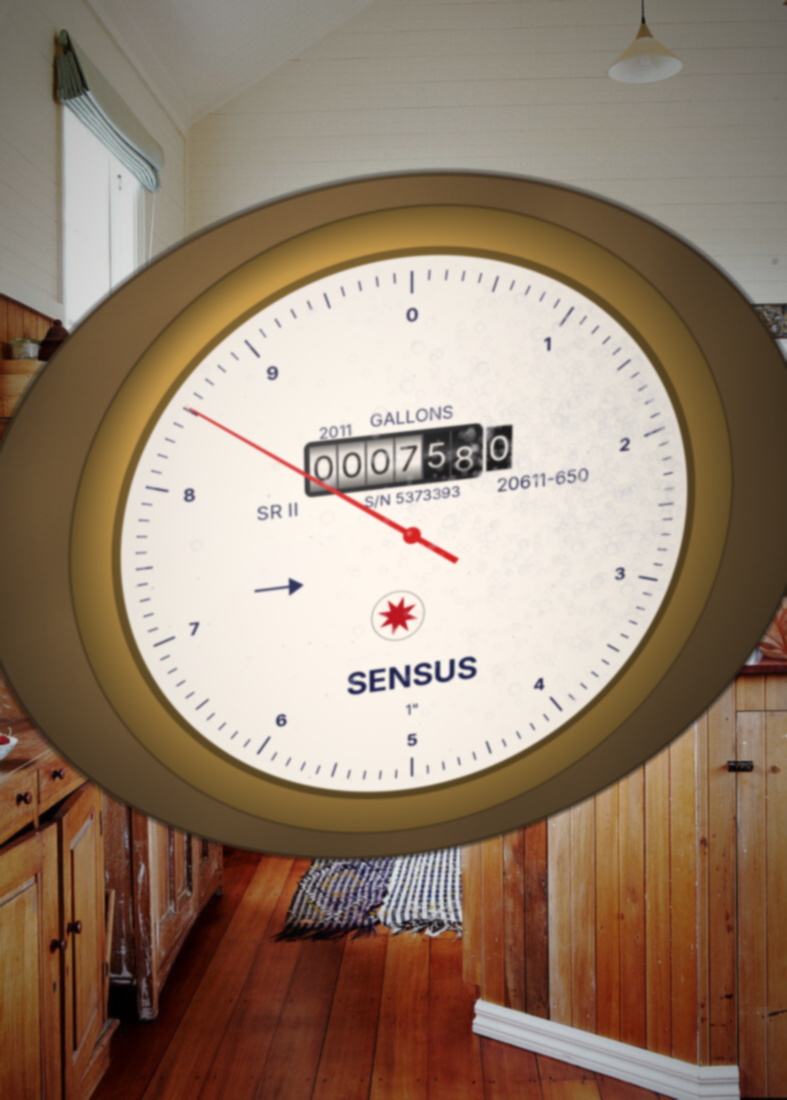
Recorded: 7578.5 gal
